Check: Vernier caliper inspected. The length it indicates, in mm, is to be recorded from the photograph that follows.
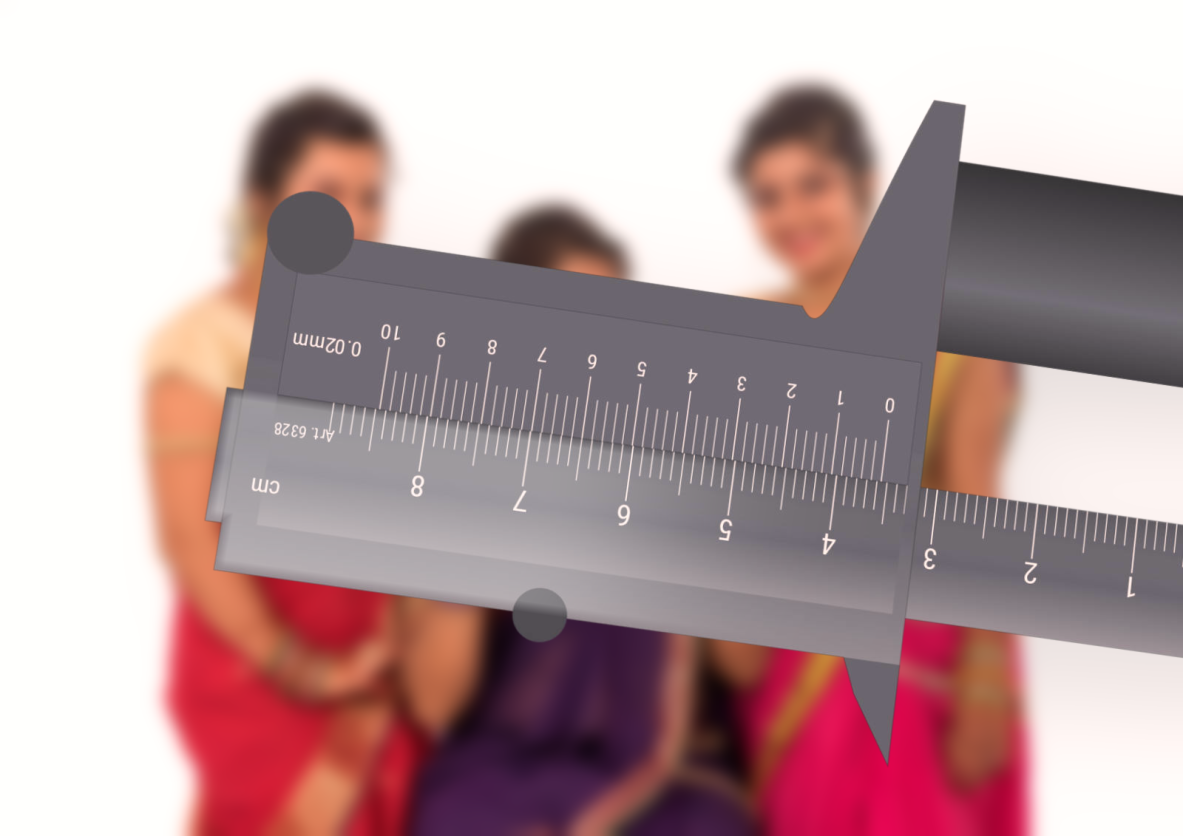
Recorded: 35.6 mm
